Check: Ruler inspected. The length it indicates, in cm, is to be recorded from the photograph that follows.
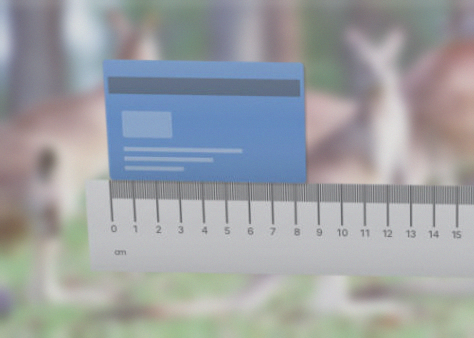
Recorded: 8.5 cm
